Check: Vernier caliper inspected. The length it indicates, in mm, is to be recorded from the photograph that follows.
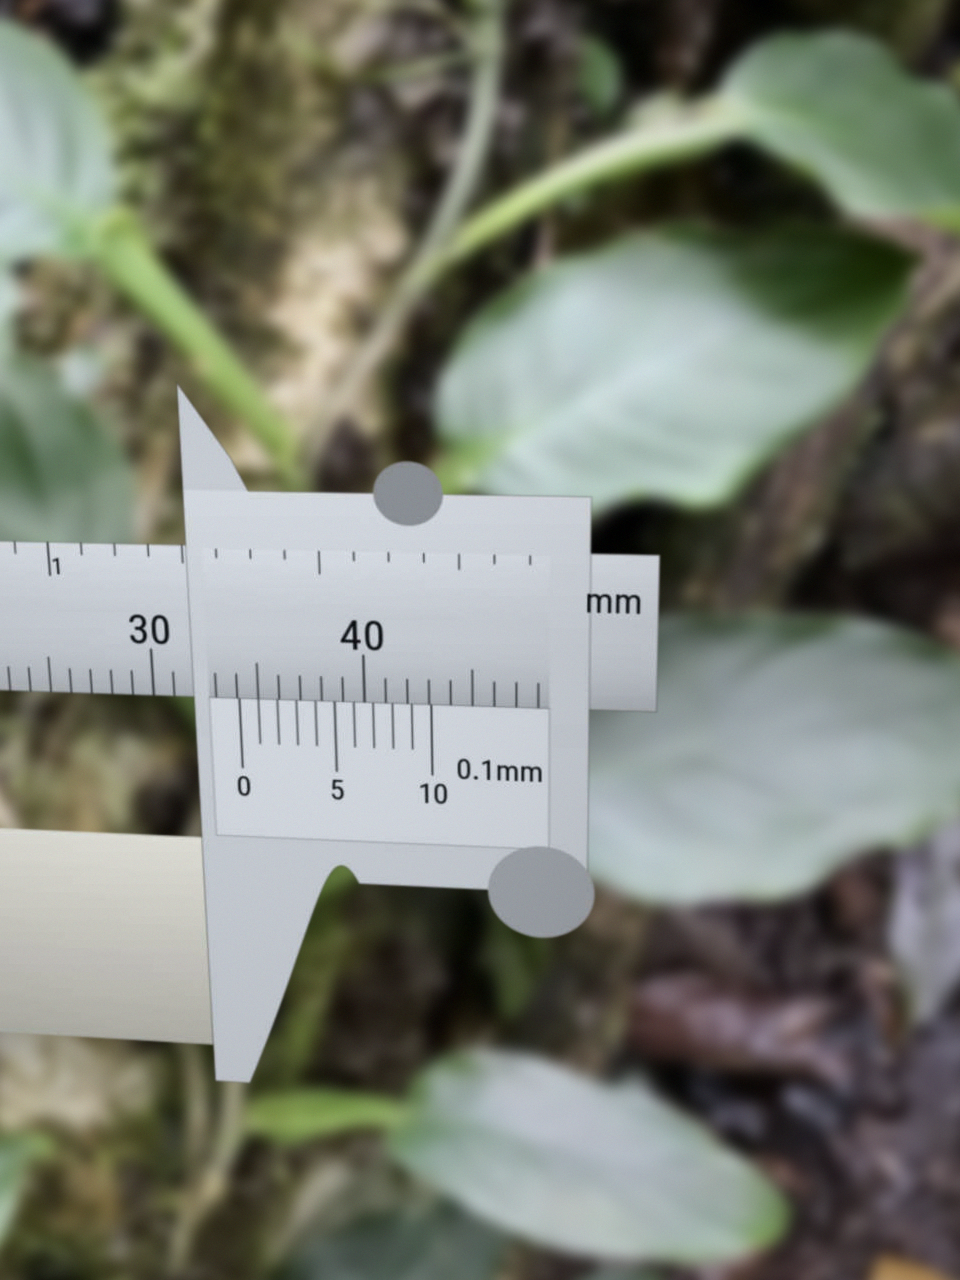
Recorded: 34.1 mm
